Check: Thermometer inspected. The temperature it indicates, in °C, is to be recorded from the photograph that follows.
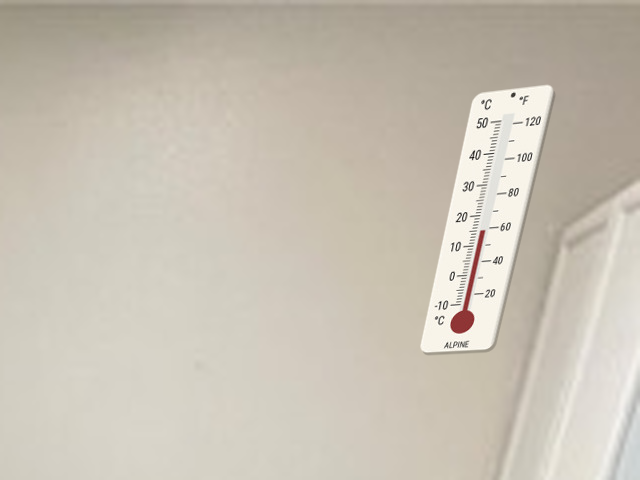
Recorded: 15 °C
